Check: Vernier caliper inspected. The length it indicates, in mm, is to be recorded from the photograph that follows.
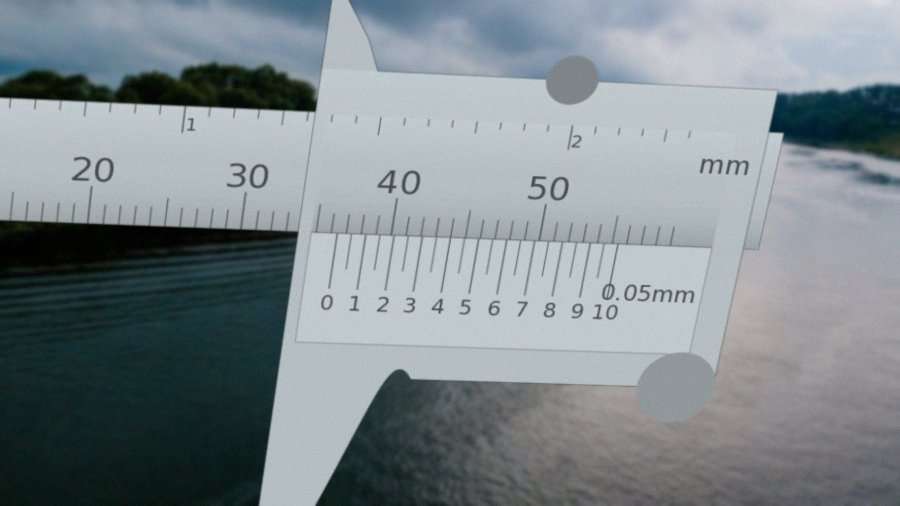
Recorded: 36.4 mm
